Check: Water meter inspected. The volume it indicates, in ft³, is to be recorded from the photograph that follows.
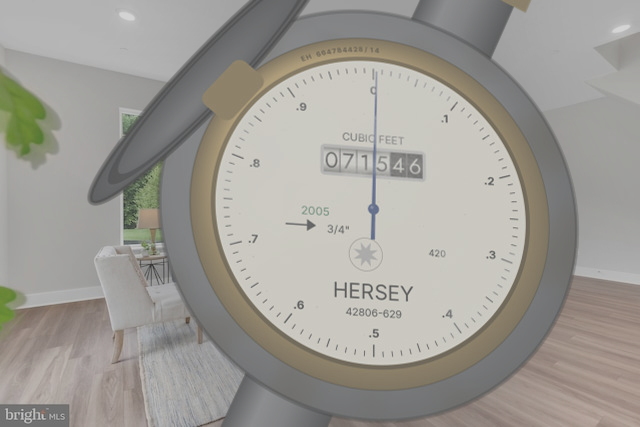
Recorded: 71546.00 ft³
